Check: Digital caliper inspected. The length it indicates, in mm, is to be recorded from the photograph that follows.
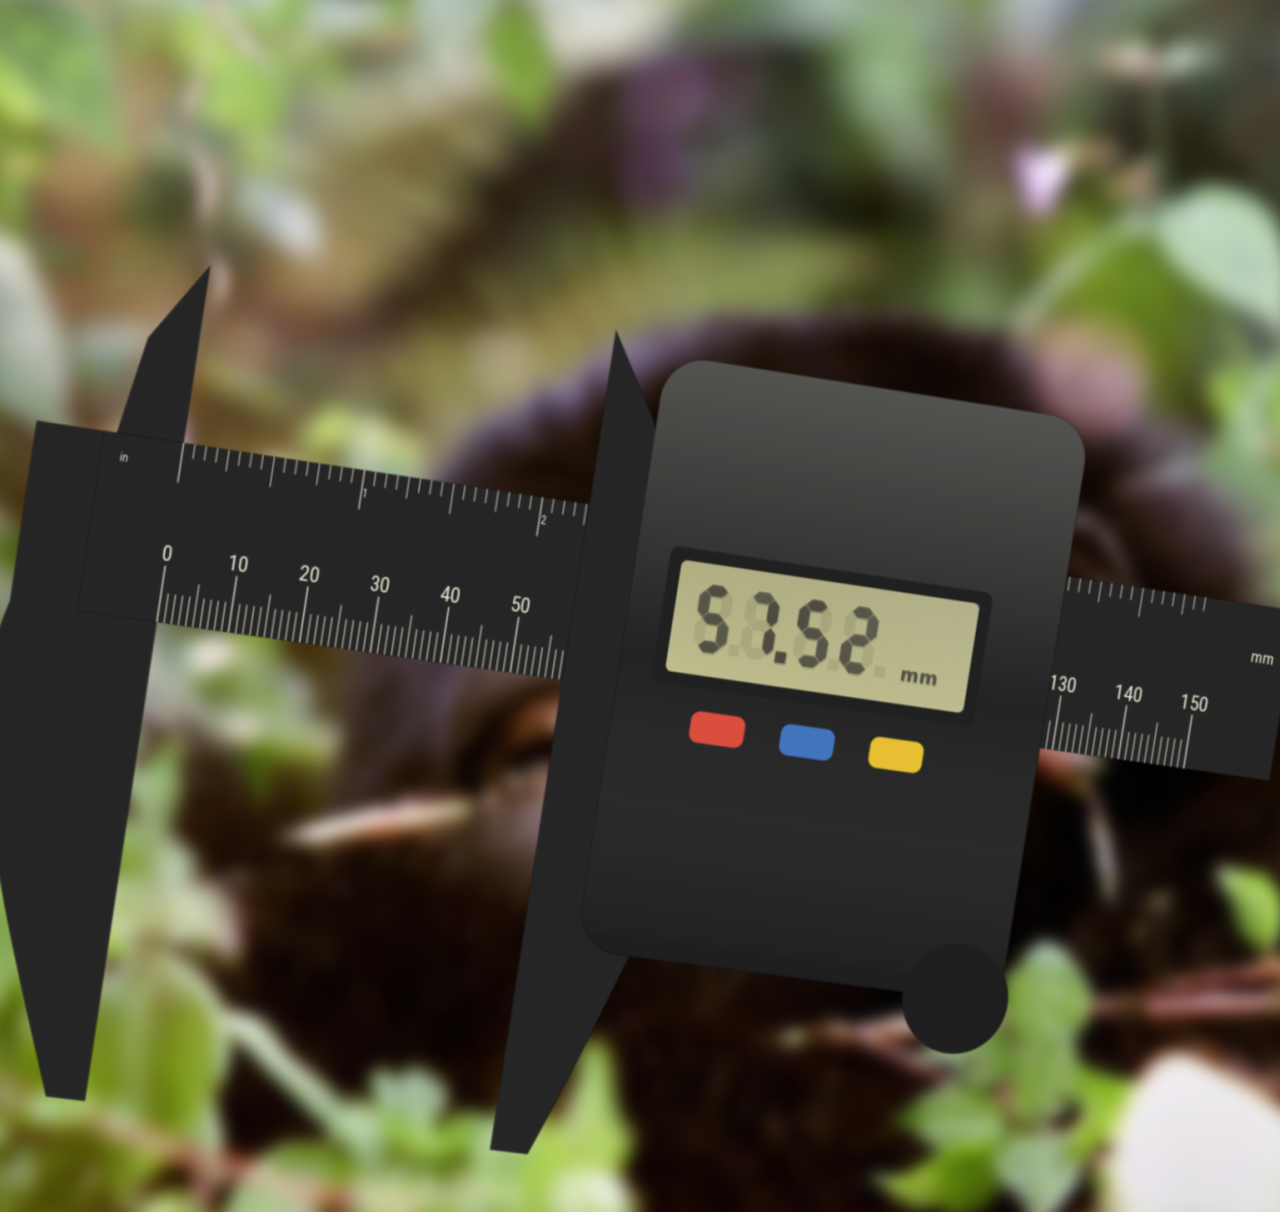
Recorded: 57.52 mm
